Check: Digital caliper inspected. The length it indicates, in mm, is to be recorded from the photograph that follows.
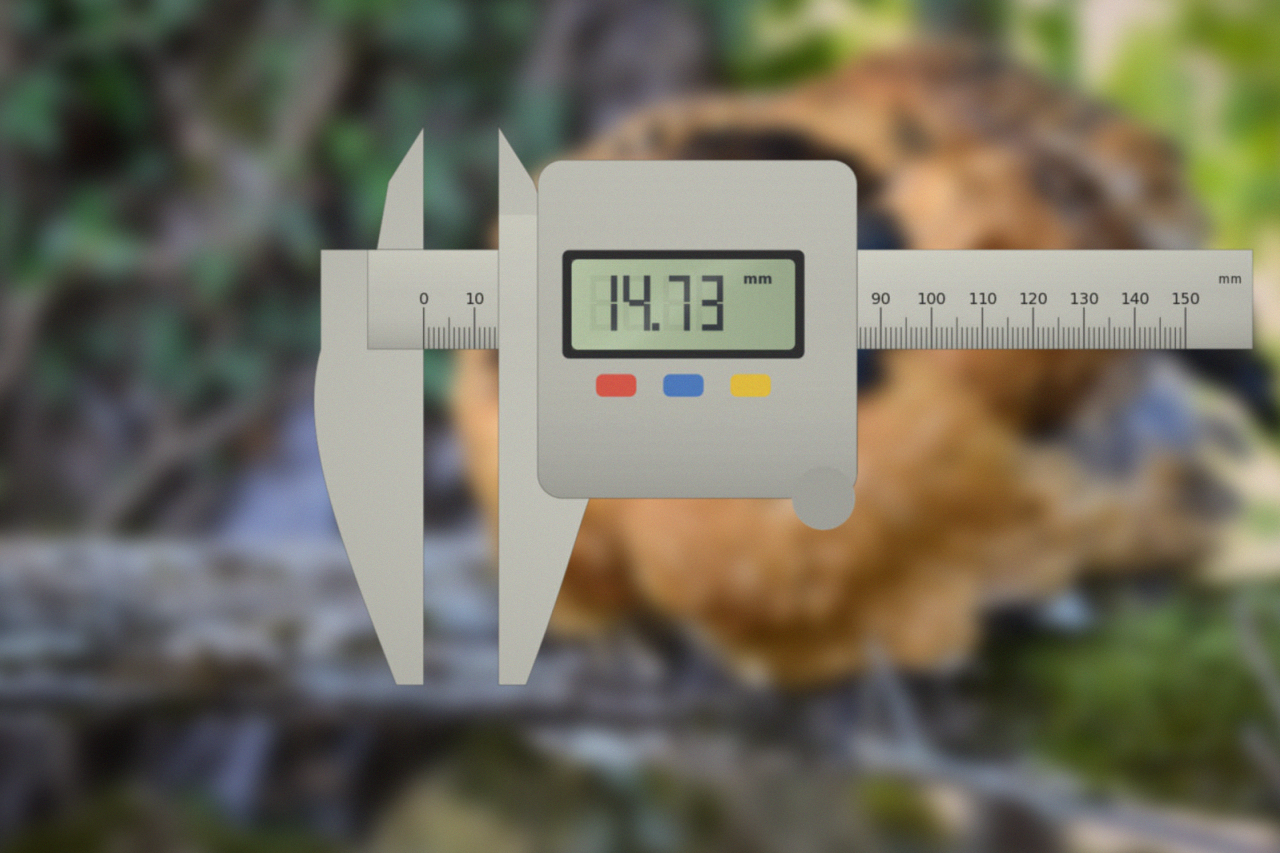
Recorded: 14.73 mm
